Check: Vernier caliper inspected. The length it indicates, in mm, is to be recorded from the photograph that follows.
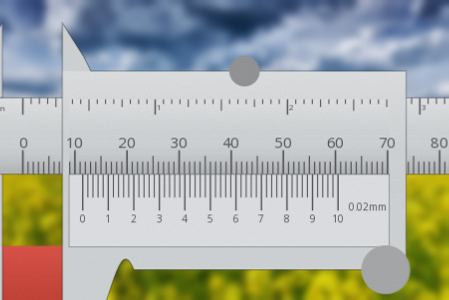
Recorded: 11.5 mm
